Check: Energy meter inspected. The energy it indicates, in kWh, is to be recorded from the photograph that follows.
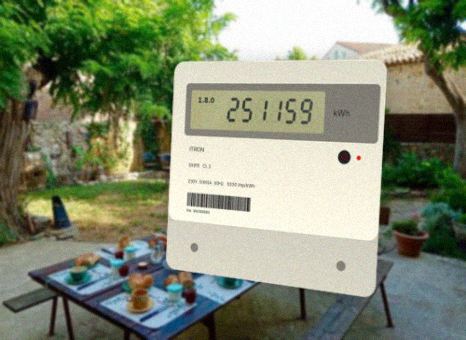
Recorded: 251159 kWh
